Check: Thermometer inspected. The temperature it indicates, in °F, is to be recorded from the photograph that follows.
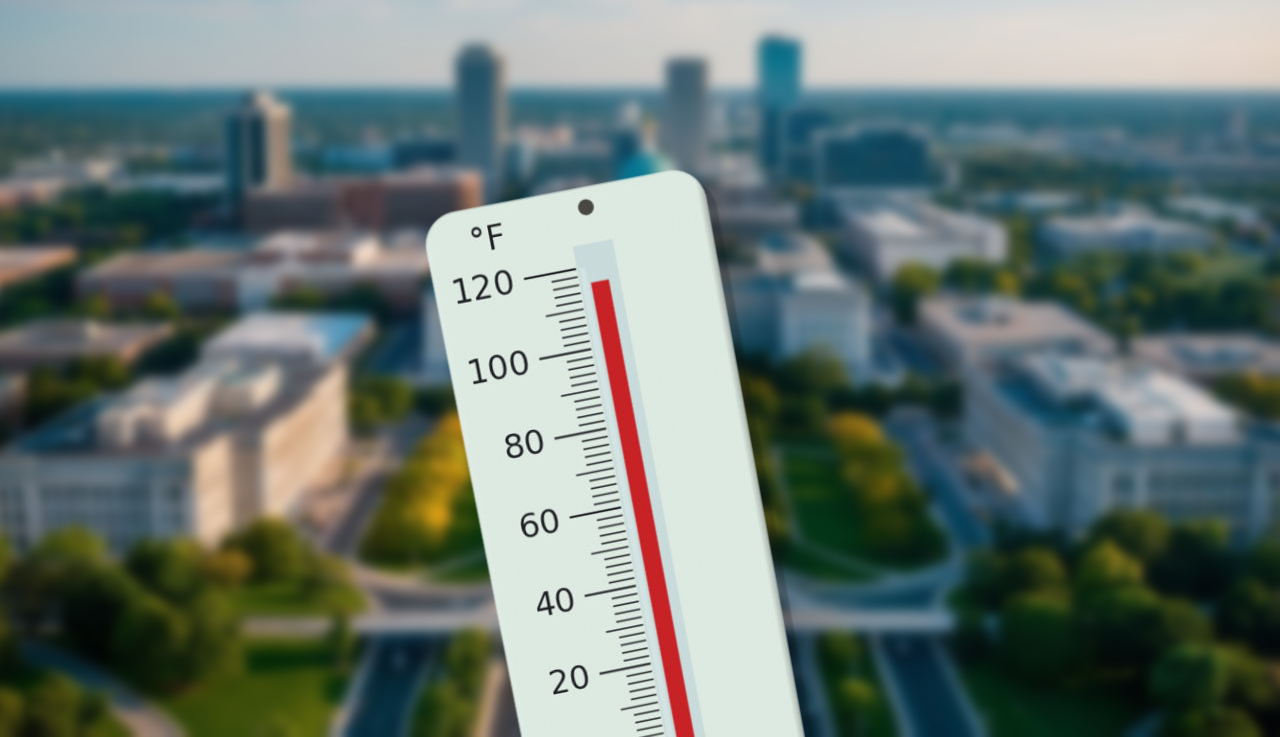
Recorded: 116 °F
